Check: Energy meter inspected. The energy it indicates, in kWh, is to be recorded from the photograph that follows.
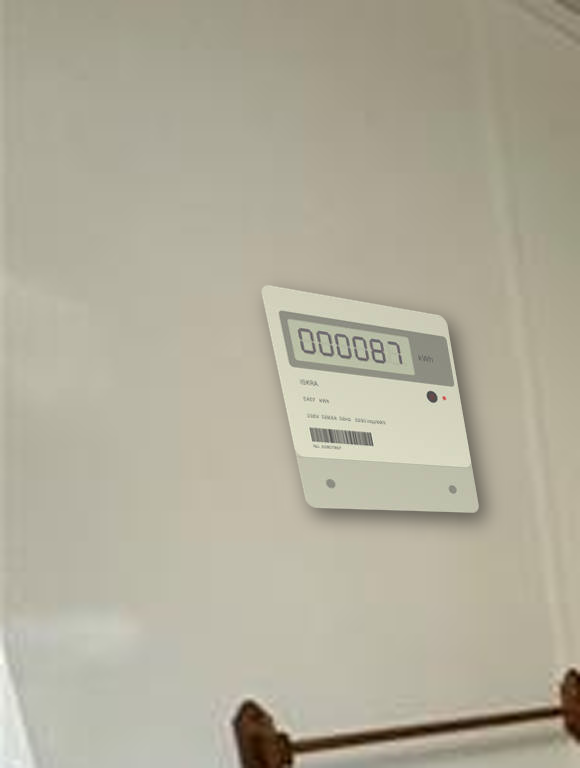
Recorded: 87 kWh
